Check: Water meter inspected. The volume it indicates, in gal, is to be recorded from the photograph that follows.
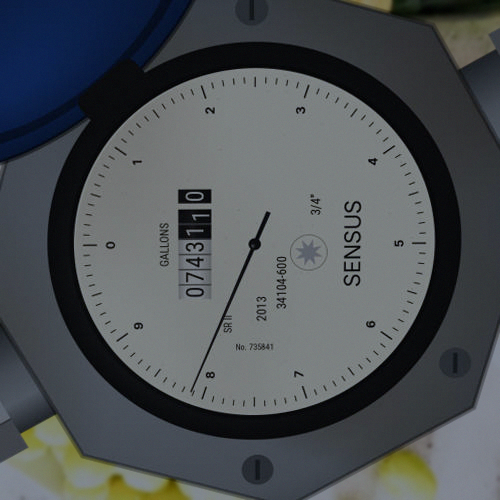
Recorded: 743108.1 gal
